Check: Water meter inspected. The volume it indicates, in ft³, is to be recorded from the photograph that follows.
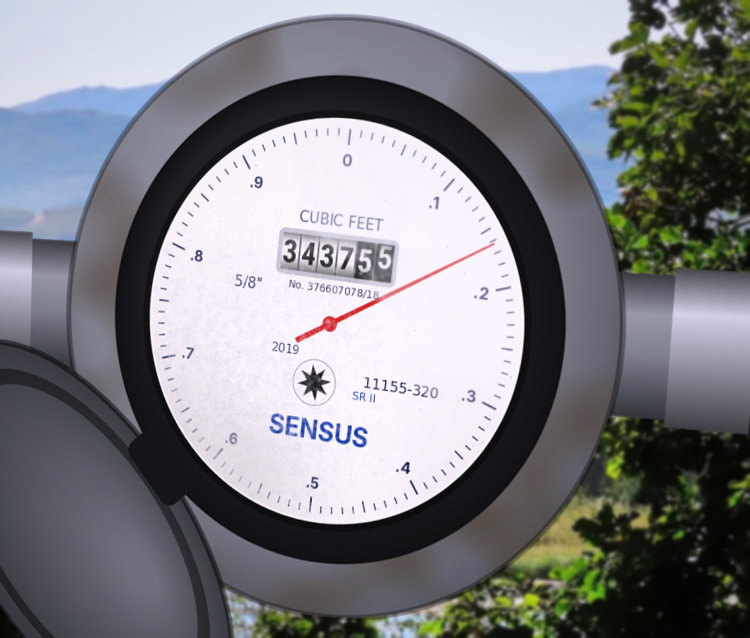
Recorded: 343755.16 ft³
